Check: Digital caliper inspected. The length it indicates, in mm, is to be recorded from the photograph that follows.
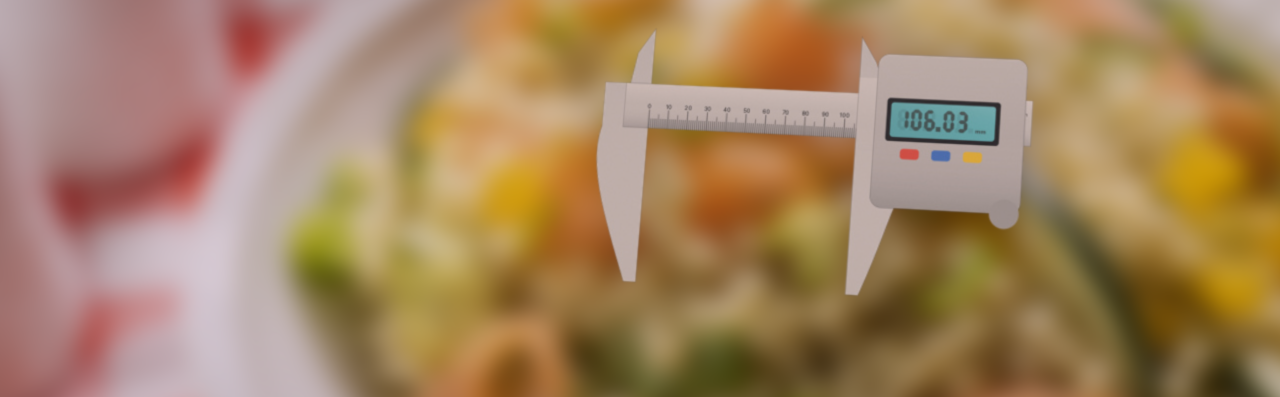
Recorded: 106.03 mm
